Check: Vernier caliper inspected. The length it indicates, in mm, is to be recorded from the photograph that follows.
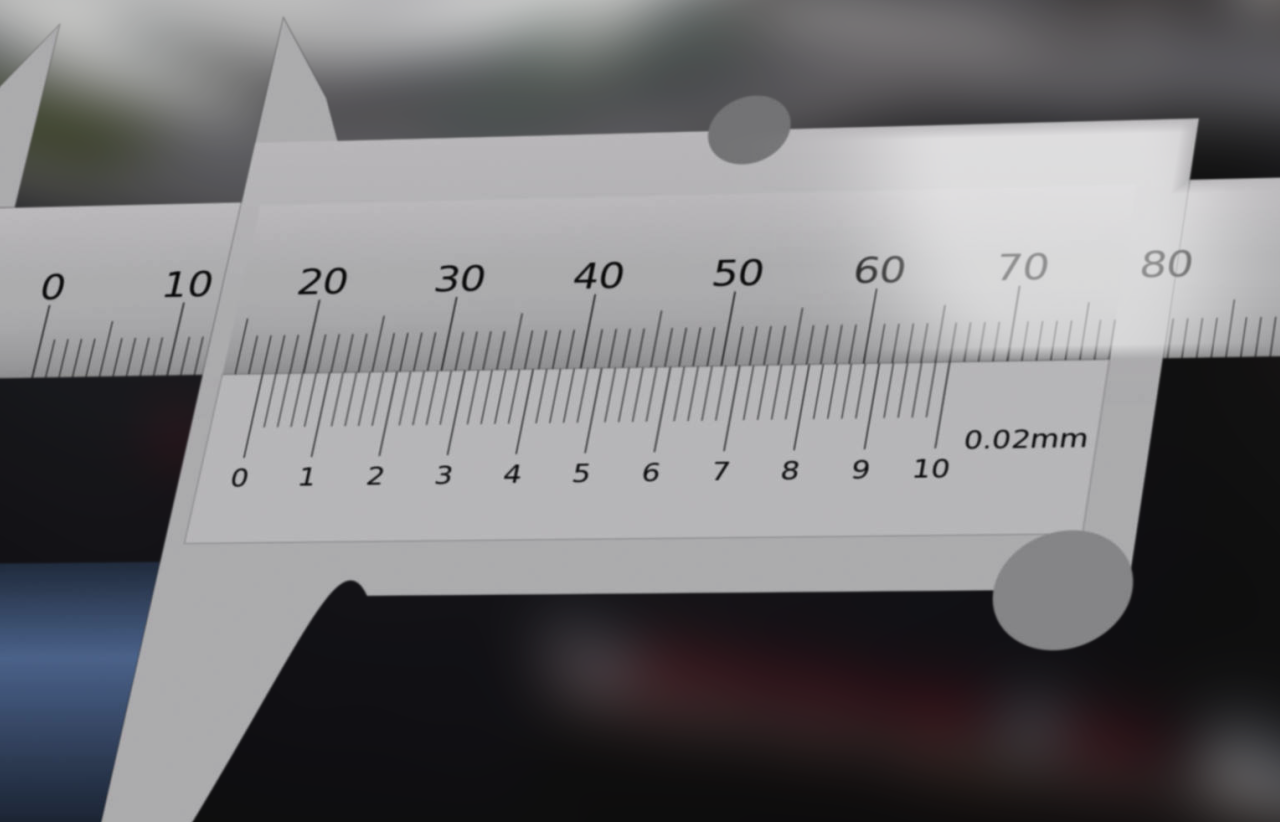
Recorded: 17.0 mm
